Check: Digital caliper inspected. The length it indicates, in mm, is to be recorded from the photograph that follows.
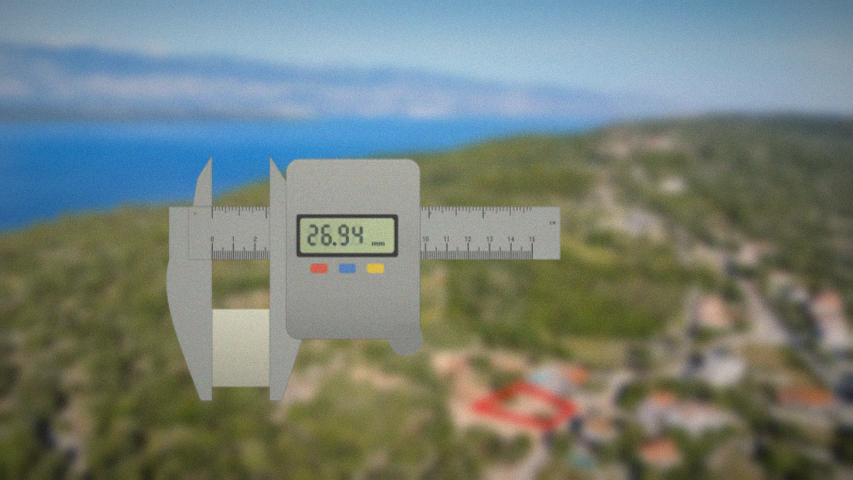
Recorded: 26.94 mm
